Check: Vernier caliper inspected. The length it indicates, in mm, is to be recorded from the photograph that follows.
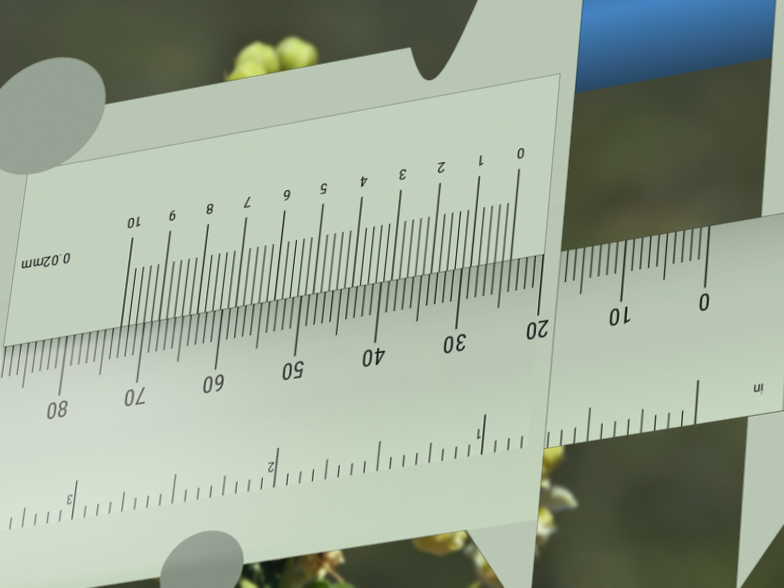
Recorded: 24.0 mm
